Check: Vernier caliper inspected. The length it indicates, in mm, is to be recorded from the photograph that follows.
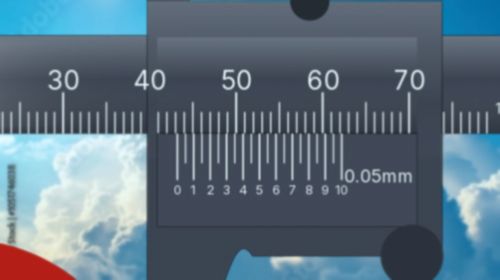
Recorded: 43.2 mm
